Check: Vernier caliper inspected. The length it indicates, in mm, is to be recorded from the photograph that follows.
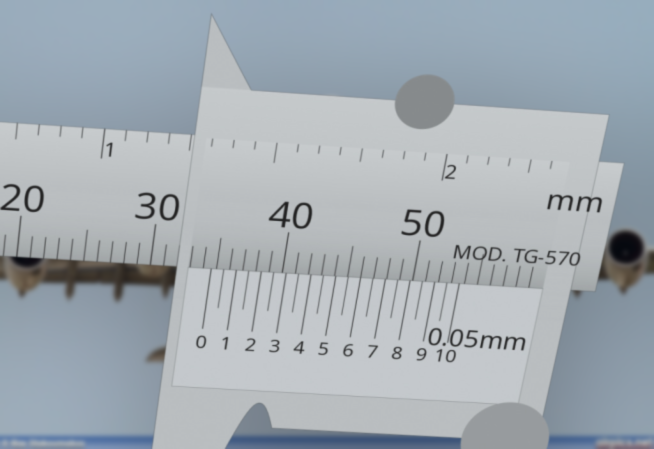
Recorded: 34.6 mm
